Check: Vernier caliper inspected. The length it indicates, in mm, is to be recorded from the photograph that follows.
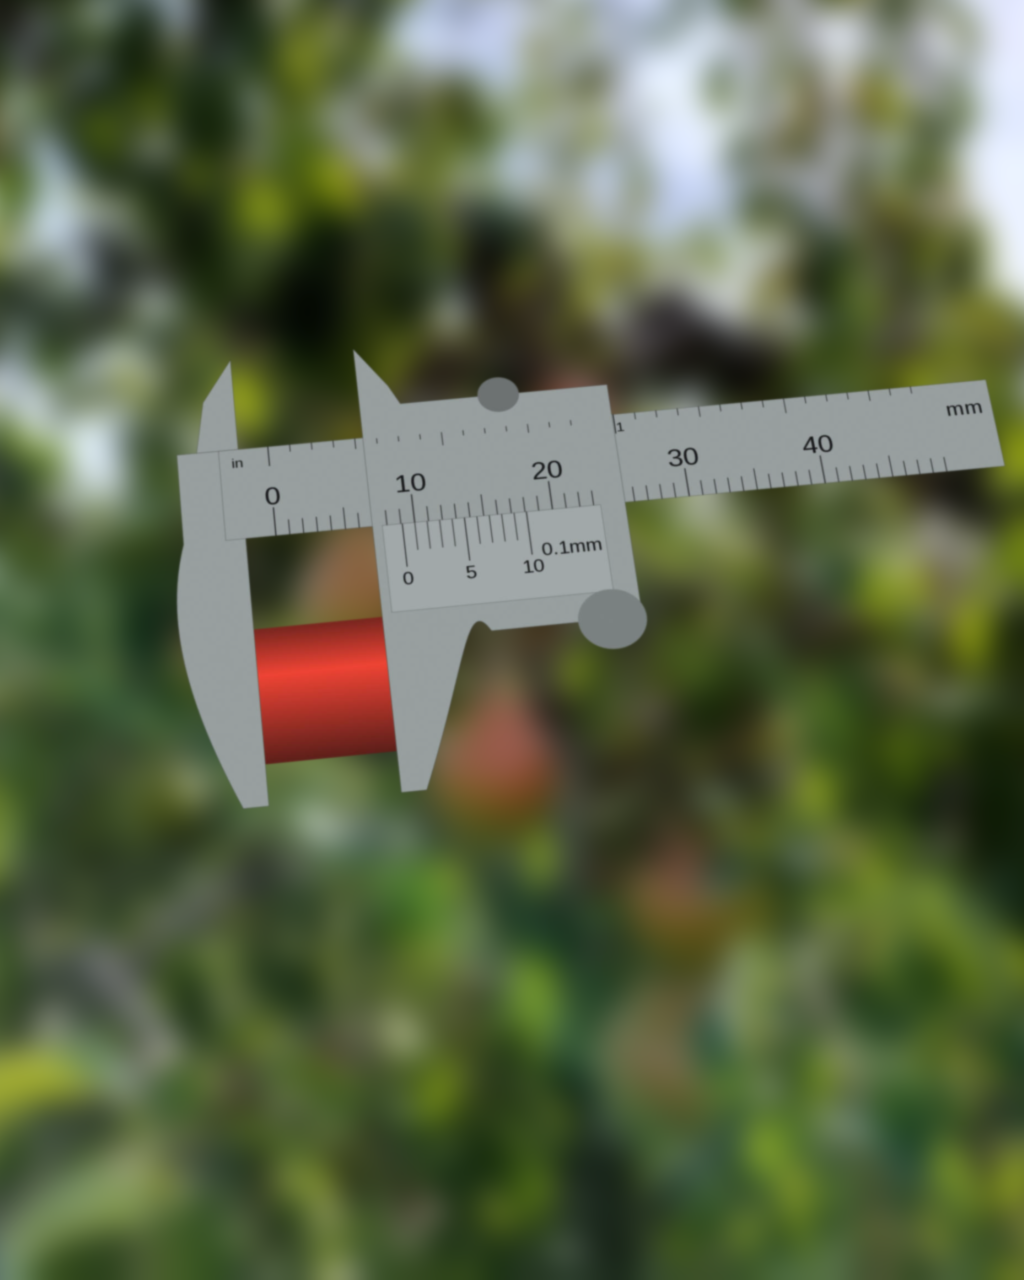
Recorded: 9.1 mm
